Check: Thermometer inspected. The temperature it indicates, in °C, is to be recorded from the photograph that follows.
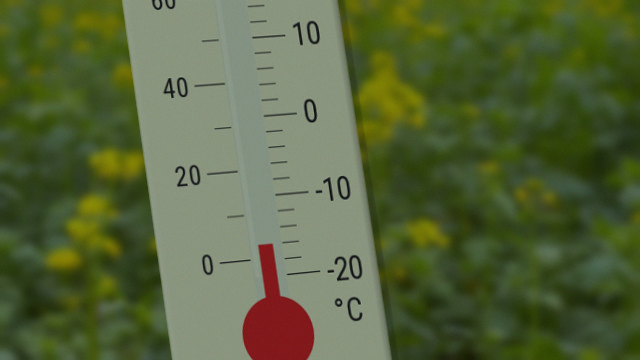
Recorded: -16 °C
